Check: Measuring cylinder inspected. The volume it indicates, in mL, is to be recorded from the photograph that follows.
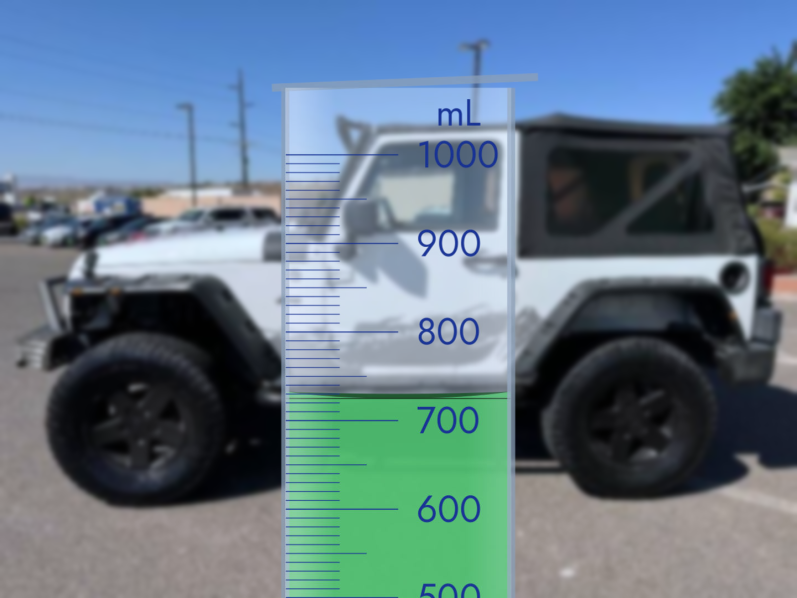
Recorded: 725 mL
